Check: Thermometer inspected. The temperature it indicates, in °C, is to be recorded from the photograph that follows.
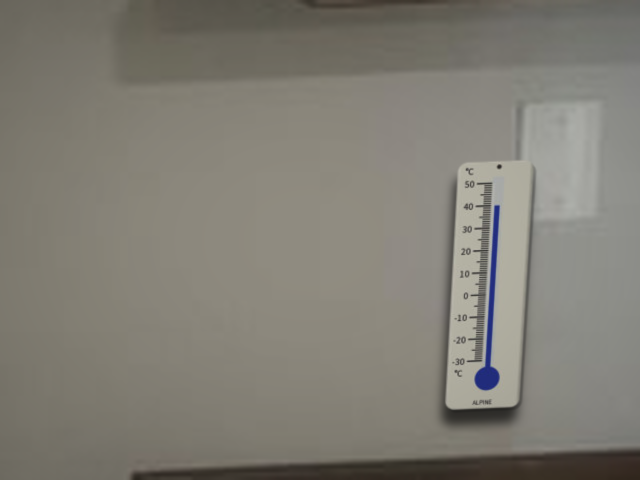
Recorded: 40 °C
